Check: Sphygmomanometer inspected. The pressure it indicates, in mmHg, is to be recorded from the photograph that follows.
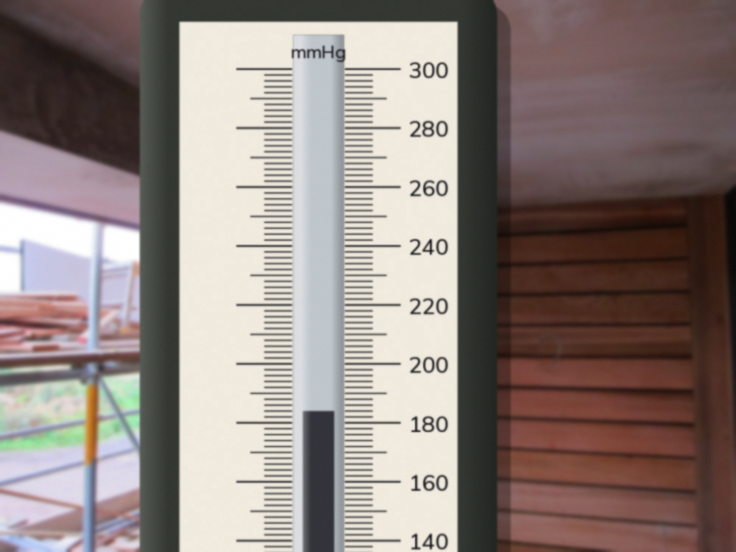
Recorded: 184 mmHg
